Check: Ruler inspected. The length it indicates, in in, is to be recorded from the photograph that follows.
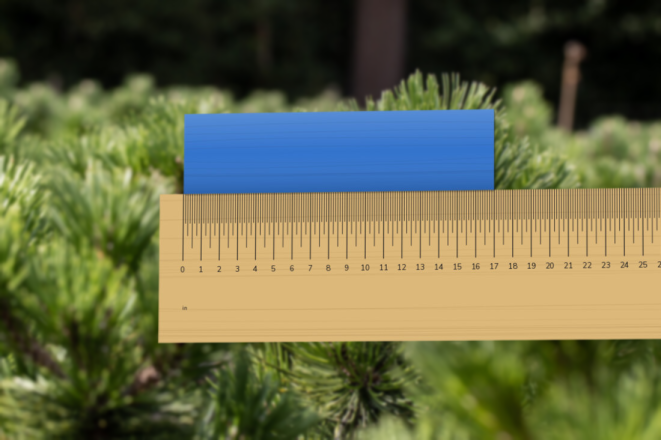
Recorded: 17 in
